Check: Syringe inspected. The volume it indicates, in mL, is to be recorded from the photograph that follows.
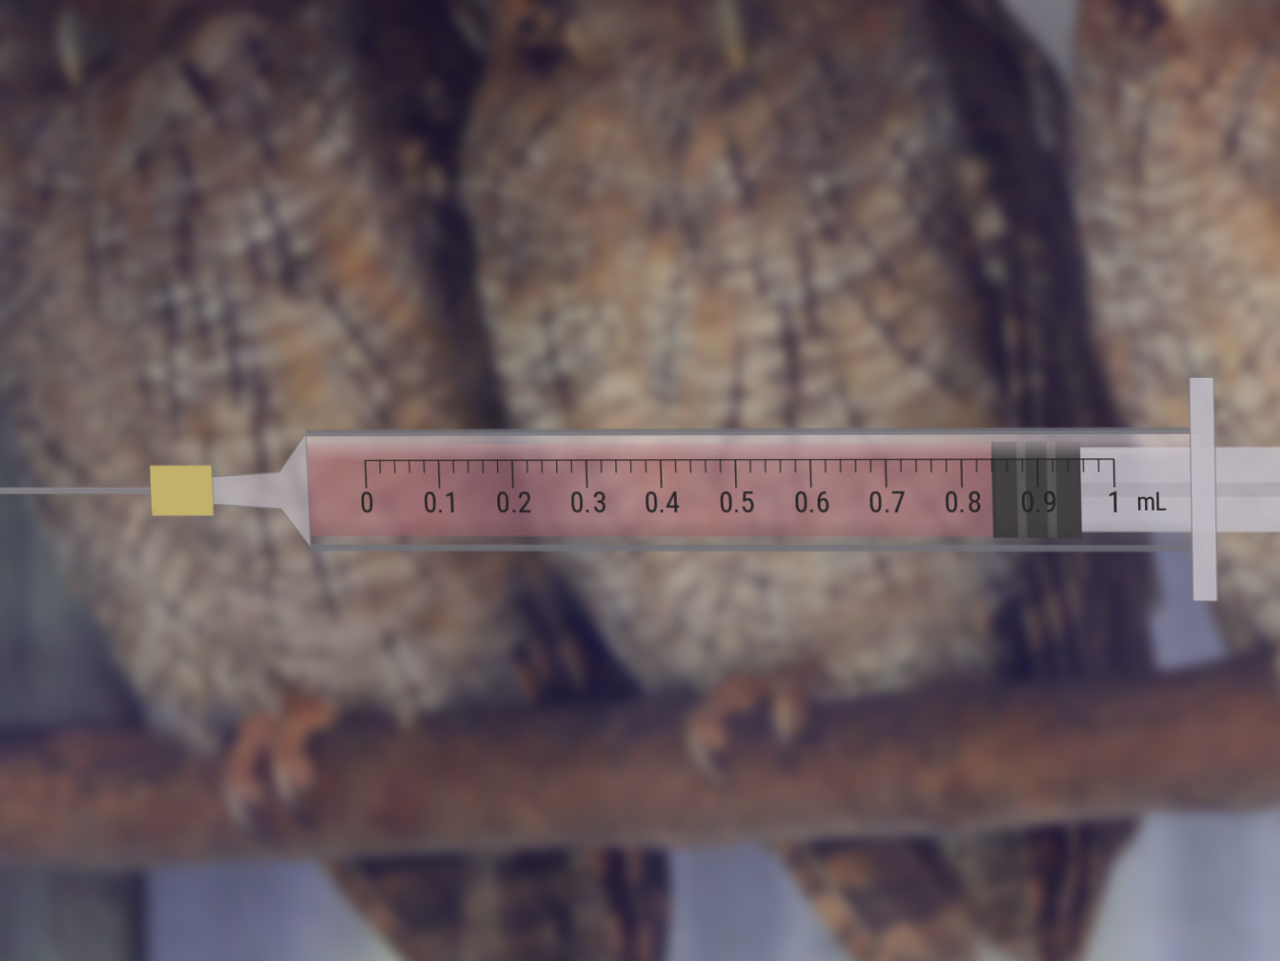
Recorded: 0.84 mL
